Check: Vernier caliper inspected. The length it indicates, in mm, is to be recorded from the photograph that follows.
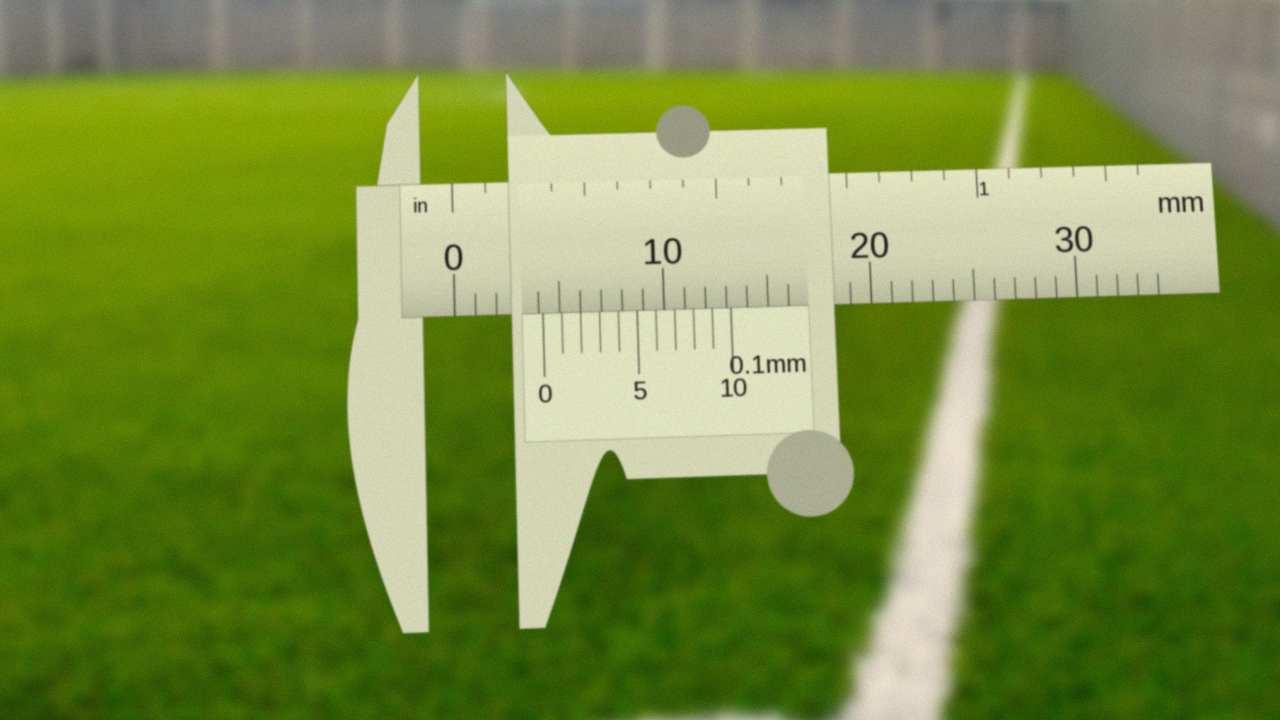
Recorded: 4.2 mm
